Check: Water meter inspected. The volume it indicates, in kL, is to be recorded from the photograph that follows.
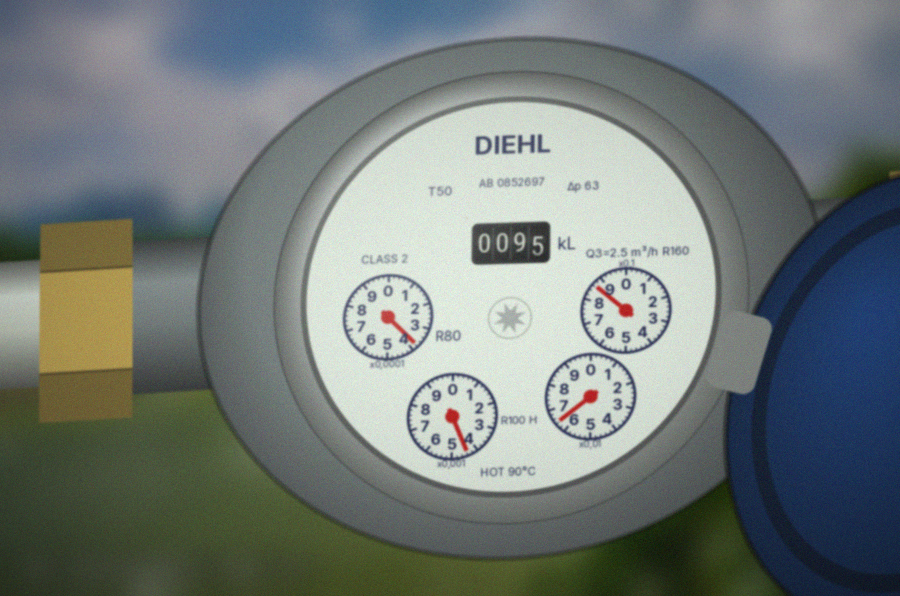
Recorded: 94.8643 kL
